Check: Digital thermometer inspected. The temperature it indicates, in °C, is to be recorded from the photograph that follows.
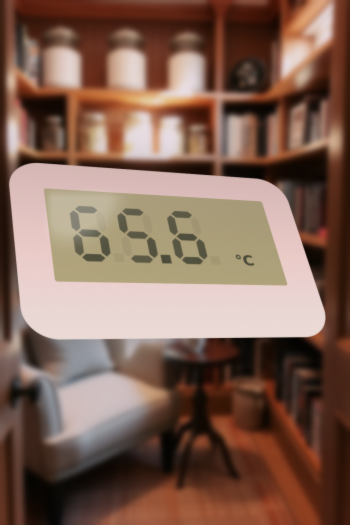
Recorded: 65.6 °C
